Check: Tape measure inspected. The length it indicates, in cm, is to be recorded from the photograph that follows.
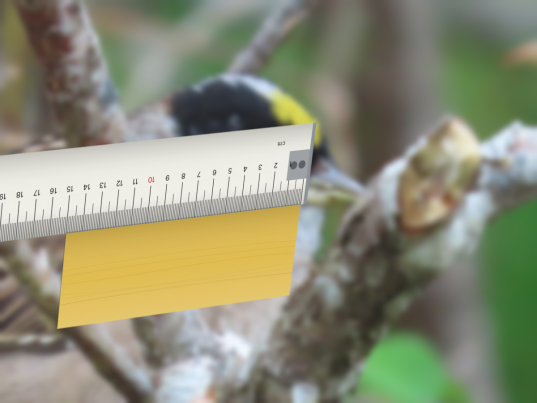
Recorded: 15 cm
